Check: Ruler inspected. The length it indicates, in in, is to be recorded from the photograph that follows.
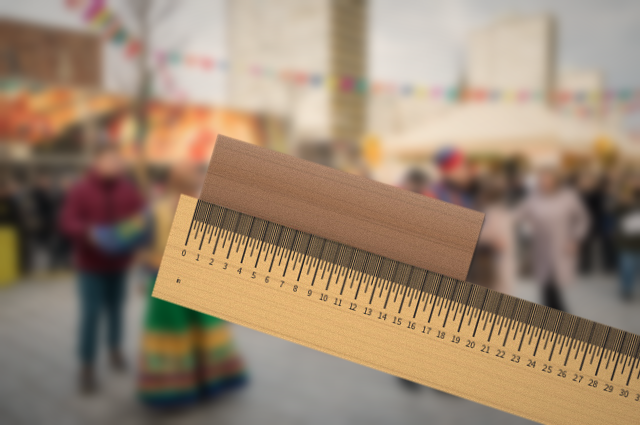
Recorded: 18.5 in
